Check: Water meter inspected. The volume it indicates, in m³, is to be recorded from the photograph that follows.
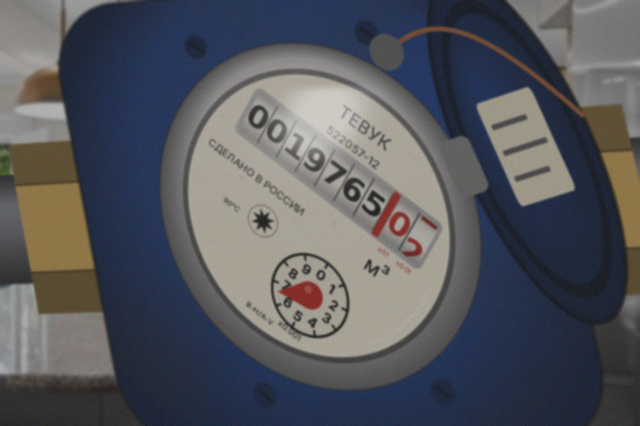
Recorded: 19765.016 m³
